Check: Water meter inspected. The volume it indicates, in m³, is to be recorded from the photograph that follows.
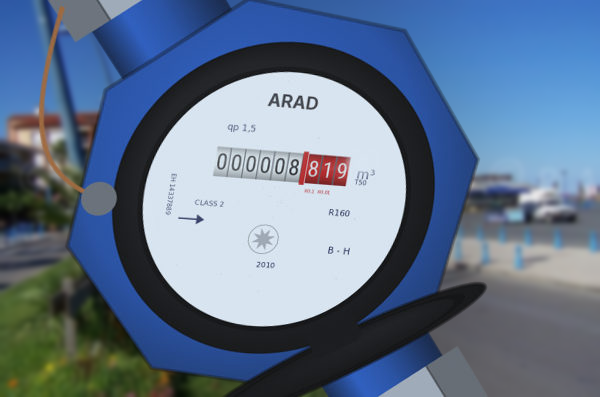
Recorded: 8.819 m³
